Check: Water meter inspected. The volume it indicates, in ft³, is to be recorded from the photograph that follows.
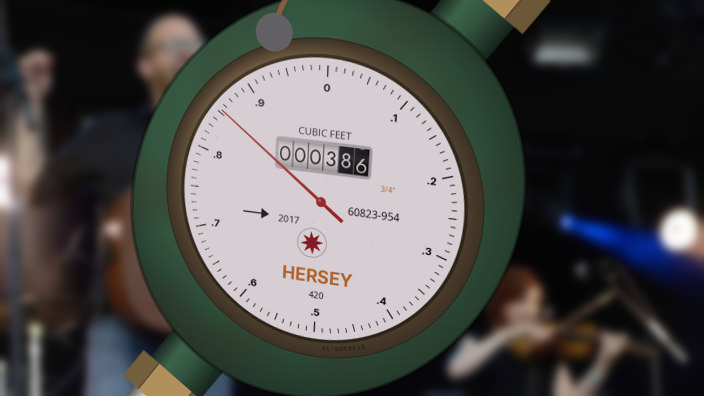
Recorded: 385.85 ft³
